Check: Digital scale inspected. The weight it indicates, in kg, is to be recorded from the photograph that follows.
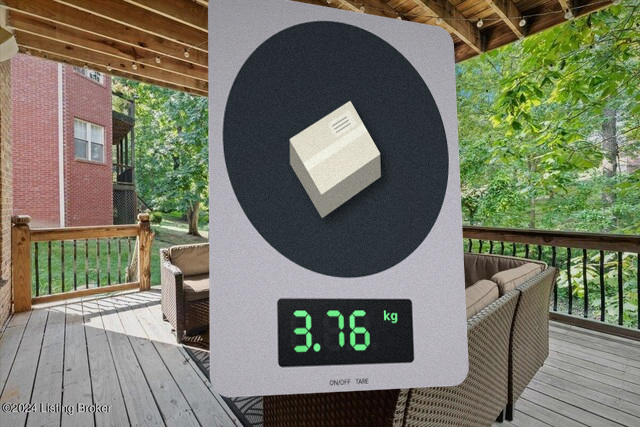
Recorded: 3.76 kg
